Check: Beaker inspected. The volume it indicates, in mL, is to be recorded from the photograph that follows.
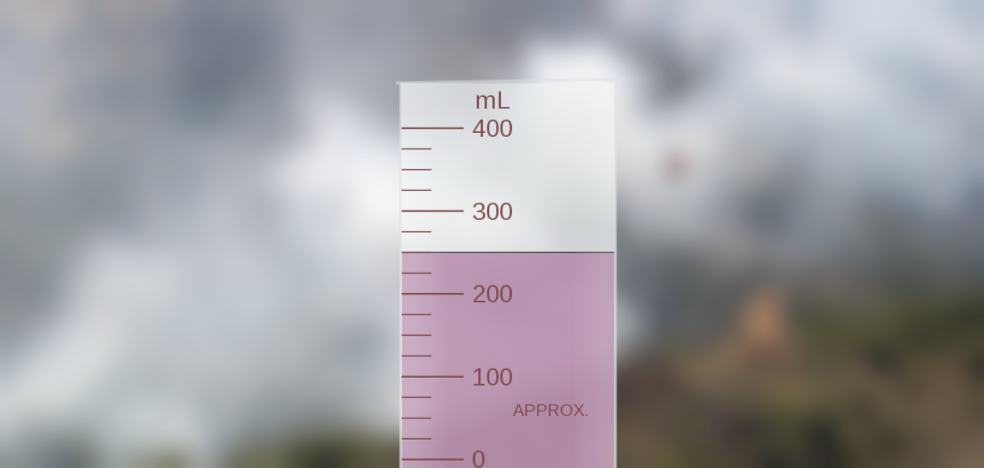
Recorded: 250 mL
